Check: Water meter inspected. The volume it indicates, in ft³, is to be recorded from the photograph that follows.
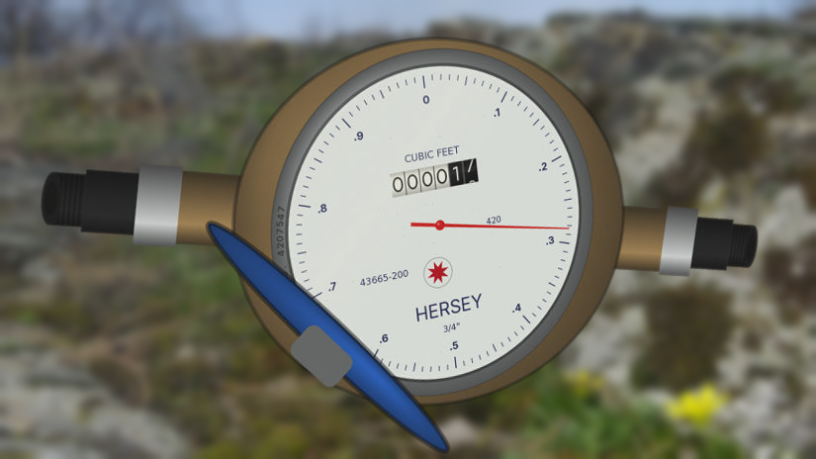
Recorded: 17.28 ft³
